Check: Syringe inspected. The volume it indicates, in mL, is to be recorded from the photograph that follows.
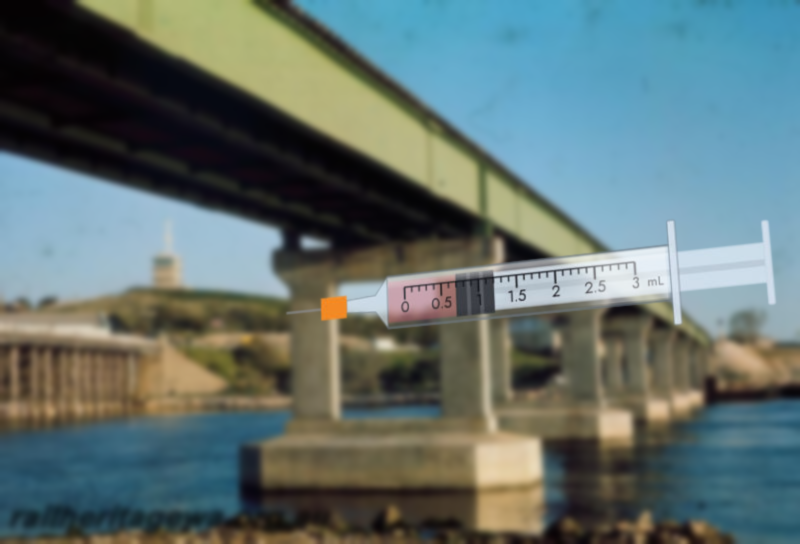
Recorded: 0.7 mL
